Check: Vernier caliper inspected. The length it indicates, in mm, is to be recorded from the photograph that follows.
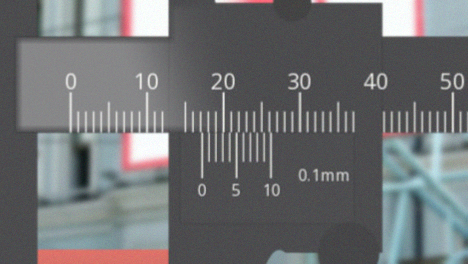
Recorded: 17.2 mm
